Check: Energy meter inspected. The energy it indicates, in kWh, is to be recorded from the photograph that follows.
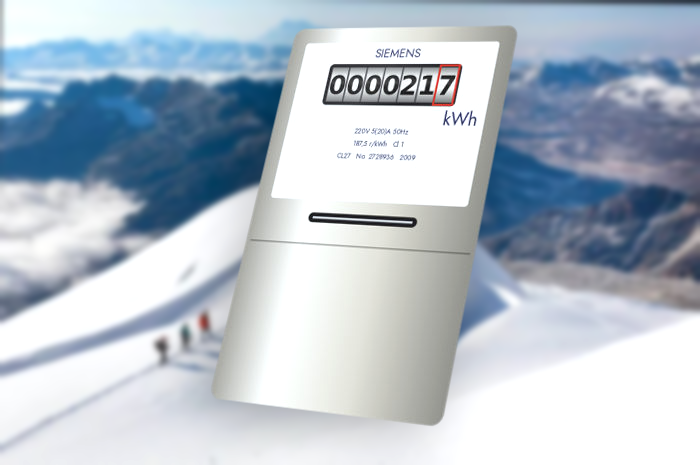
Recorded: 21.7 kWh
